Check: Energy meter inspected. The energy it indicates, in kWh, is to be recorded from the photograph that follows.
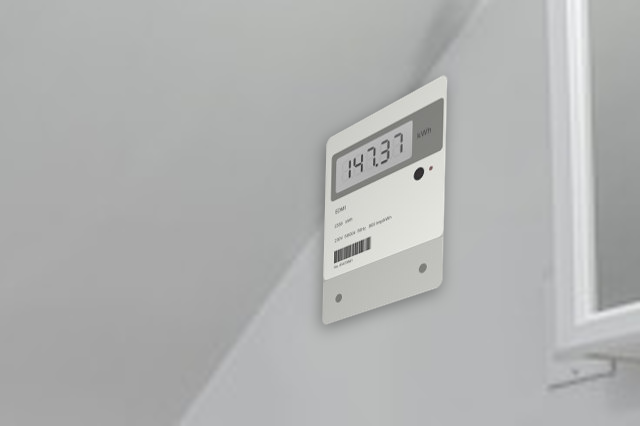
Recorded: 147.37 kWh
